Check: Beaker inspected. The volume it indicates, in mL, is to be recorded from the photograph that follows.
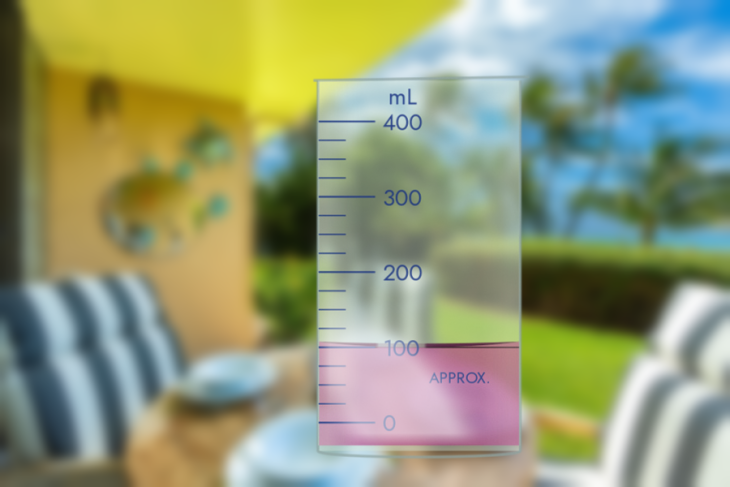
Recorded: 100 mL
